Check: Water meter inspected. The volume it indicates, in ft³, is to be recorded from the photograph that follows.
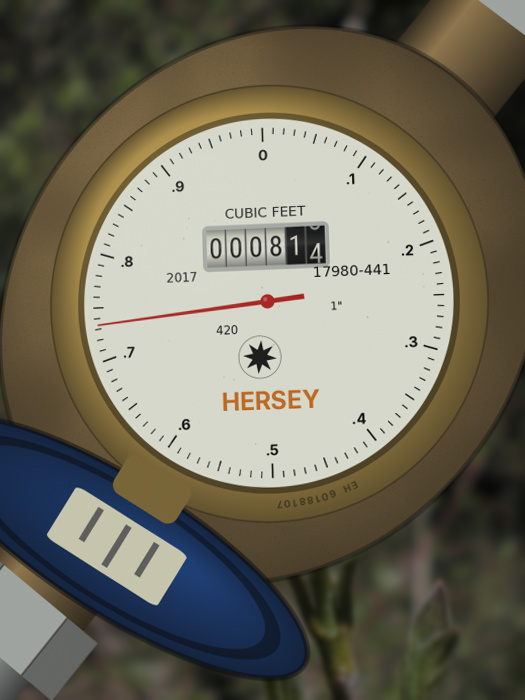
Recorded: 813.73 ft³
